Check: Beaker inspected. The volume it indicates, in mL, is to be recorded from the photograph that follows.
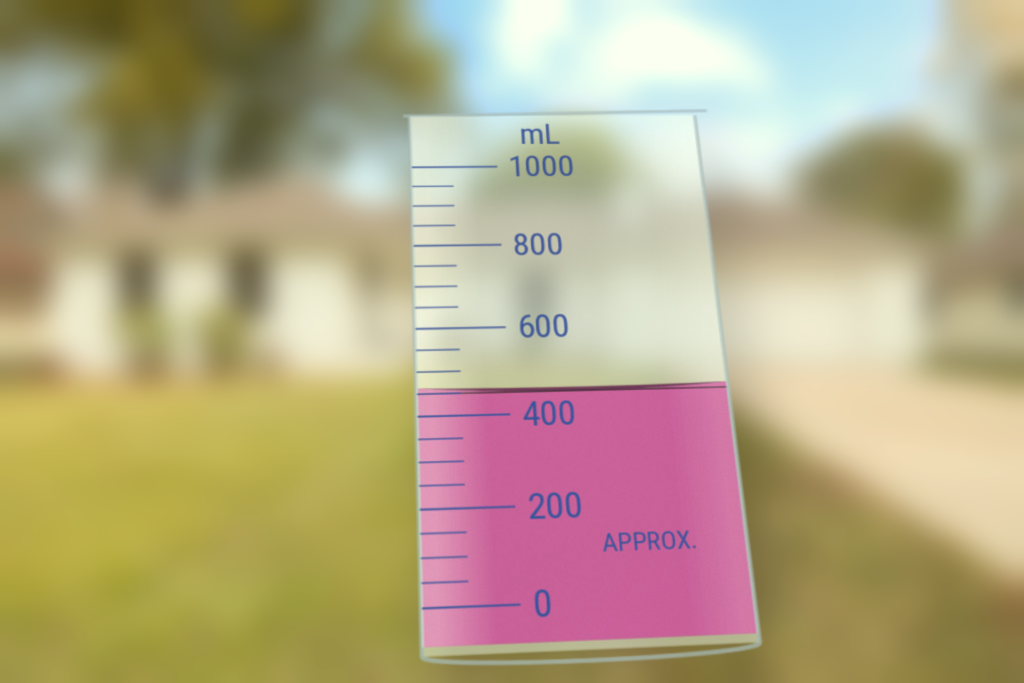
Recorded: 450 mL
